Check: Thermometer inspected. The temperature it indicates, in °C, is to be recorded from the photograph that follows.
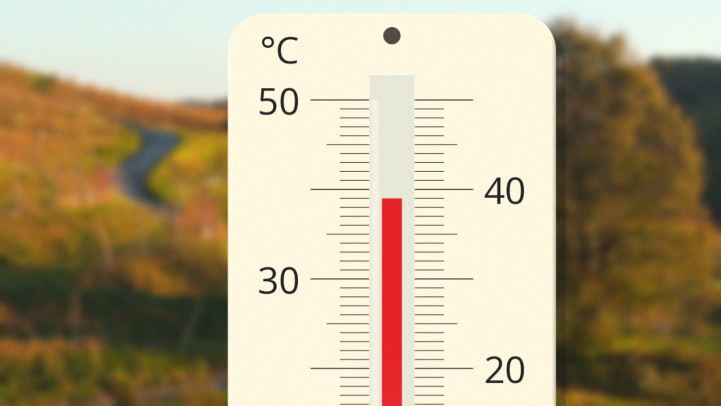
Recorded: 39 °C
